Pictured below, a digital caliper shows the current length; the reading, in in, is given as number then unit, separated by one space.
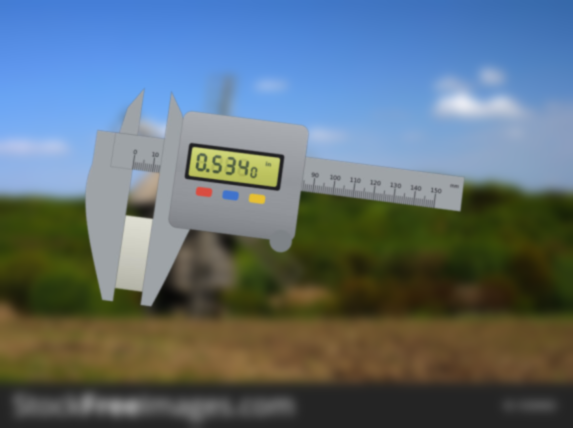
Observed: 0.5340 in
